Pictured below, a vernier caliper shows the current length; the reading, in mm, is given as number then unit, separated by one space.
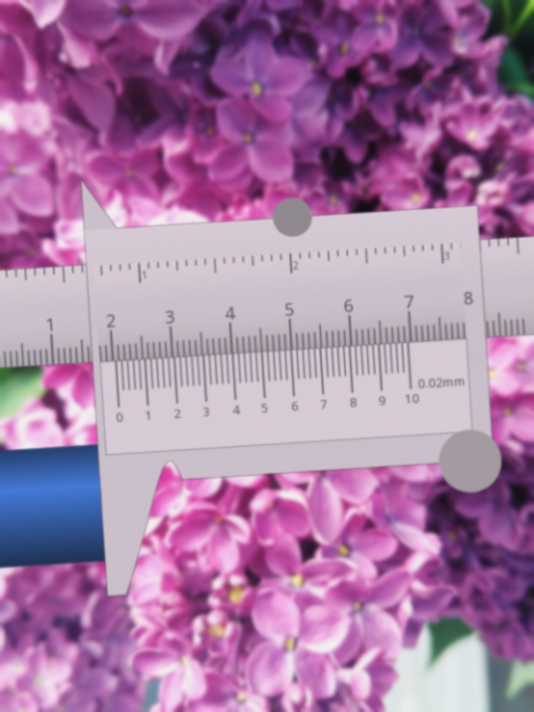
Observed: 20.5 mm
